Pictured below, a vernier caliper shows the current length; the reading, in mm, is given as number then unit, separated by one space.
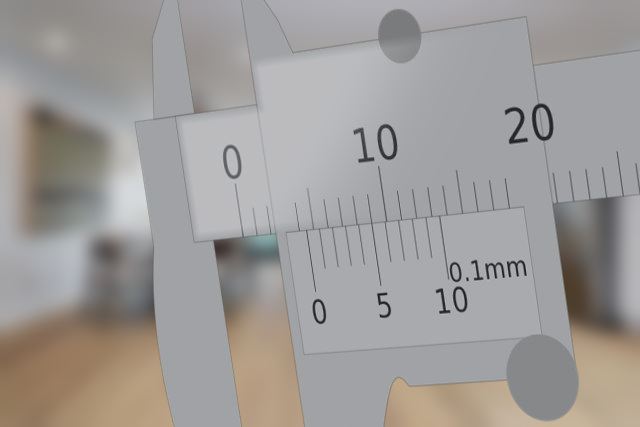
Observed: 4.5 mm
